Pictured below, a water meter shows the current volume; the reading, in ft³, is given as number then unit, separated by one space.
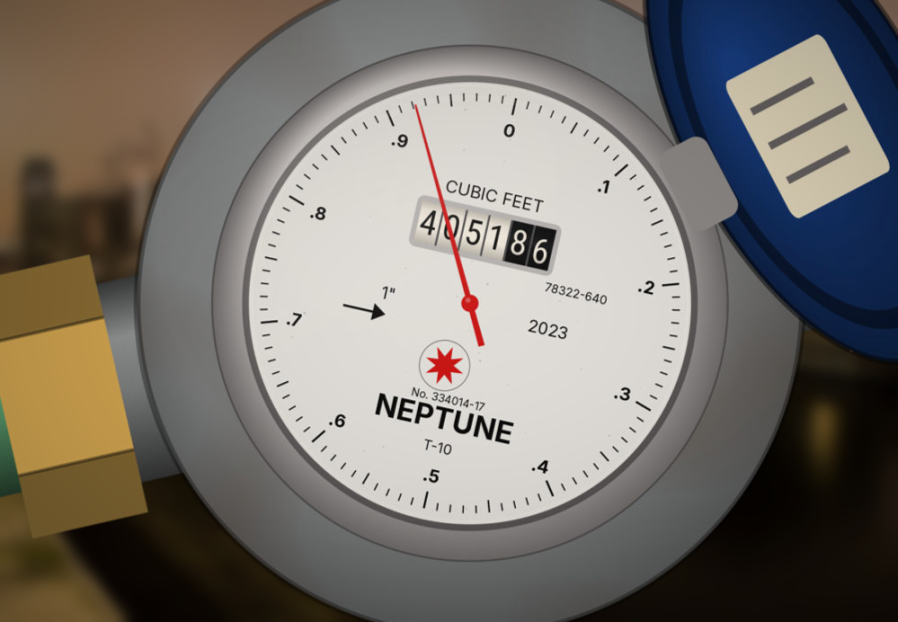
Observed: 405185.92 ft³
